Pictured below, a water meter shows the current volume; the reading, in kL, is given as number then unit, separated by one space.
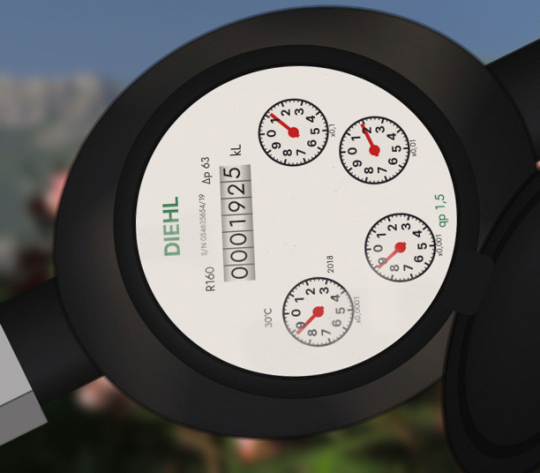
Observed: 1925.1188 kL
